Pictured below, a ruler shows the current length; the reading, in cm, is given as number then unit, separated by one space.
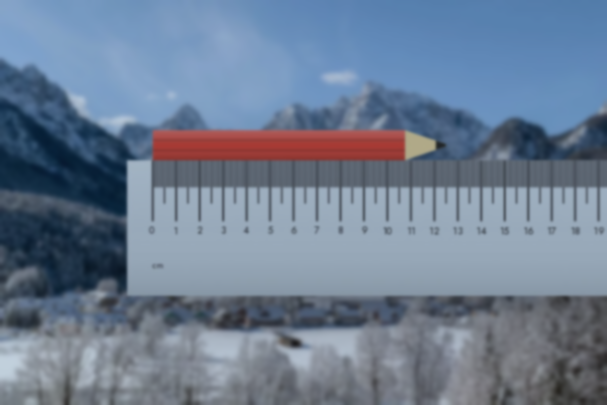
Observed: 12.5 cm
